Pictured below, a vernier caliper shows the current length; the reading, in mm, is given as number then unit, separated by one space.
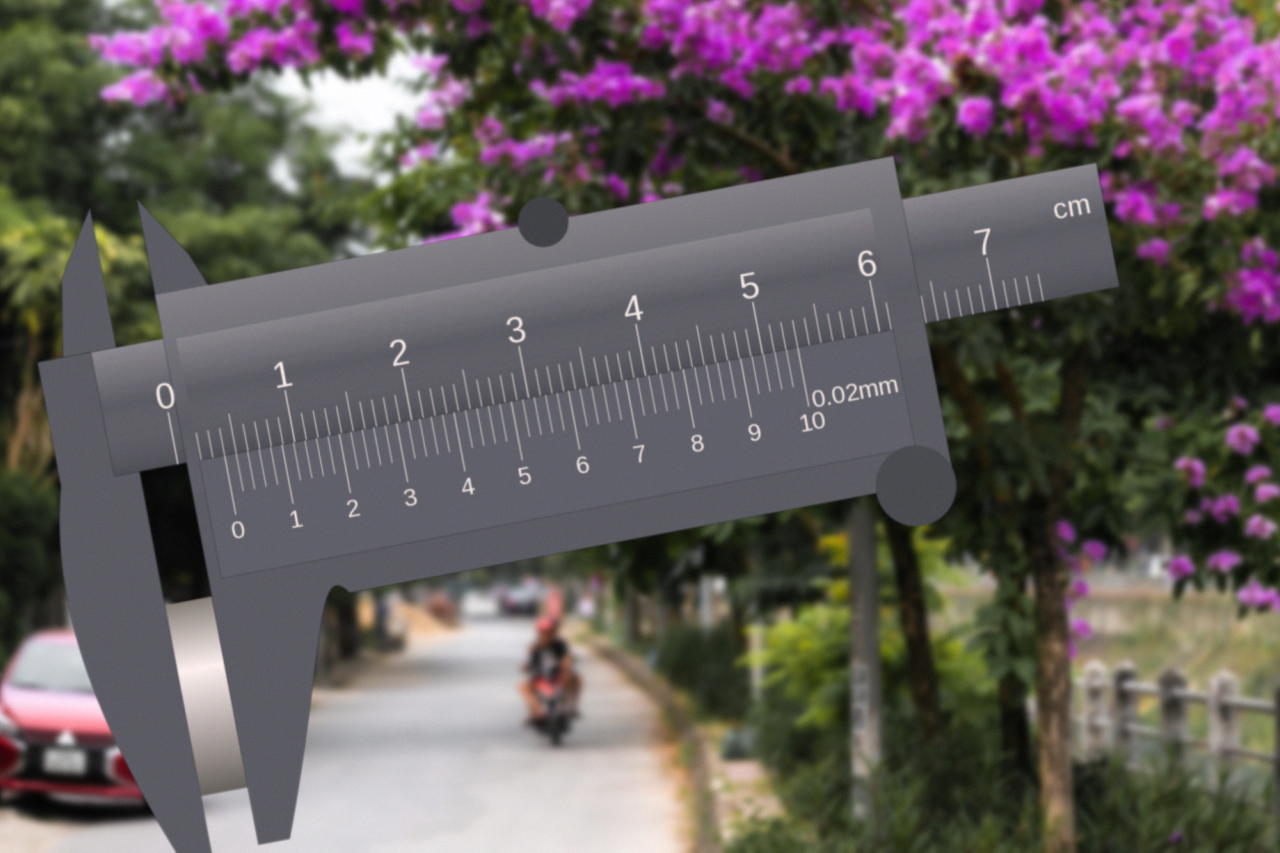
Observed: 4.0 mm
